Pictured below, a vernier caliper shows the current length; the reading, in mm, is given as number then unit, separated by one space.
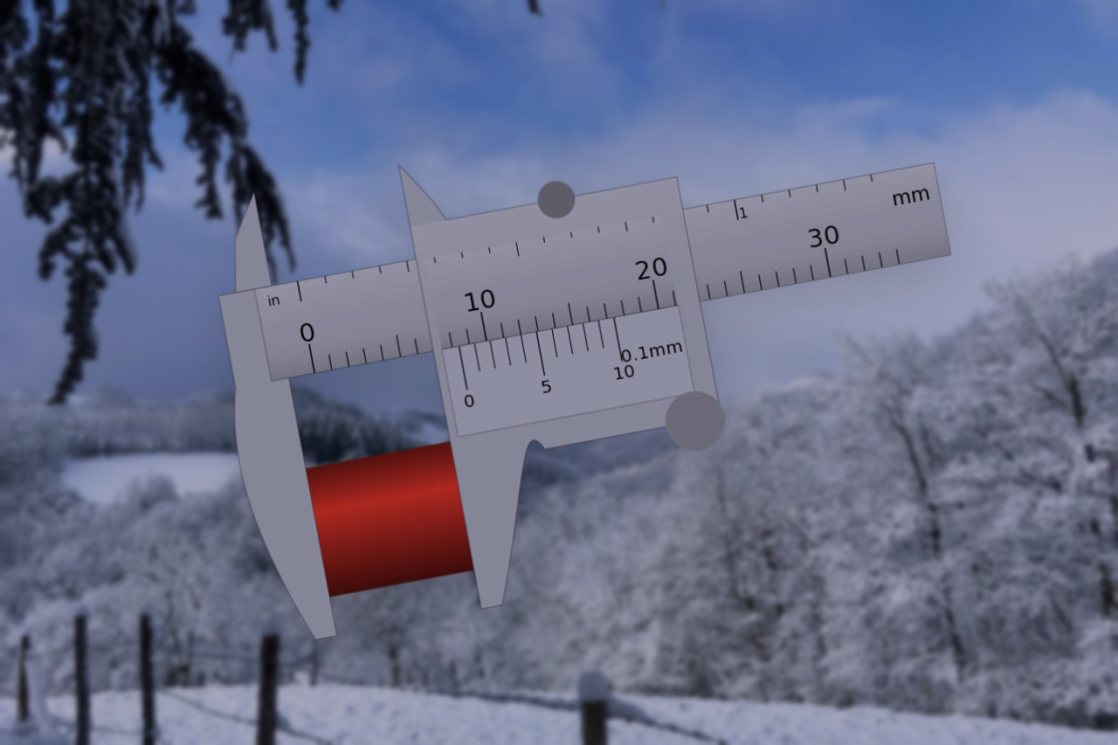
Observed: 8.4 mm
